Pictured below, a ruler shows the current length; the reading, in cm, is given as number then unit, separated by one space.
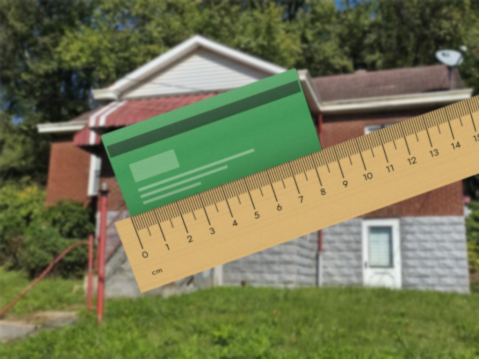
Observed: 8.5 cm
